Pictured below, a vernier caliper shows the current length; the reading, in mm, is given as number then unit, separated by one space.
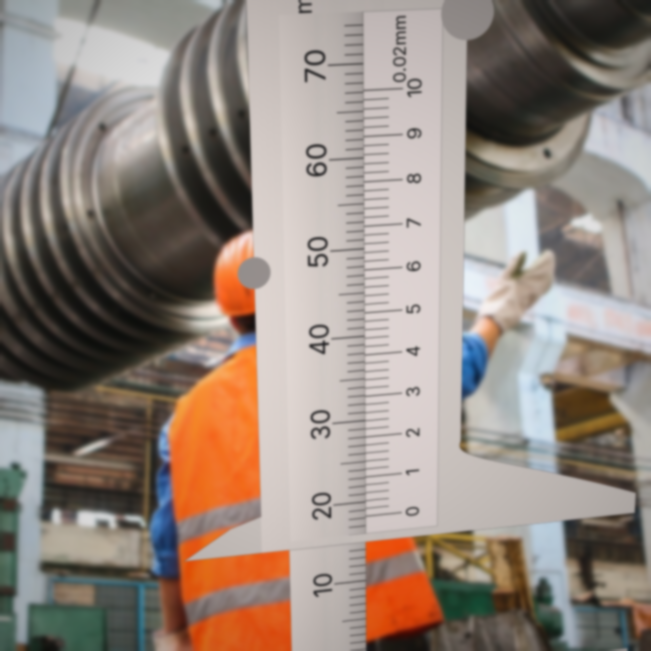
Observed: 18.2 mm
